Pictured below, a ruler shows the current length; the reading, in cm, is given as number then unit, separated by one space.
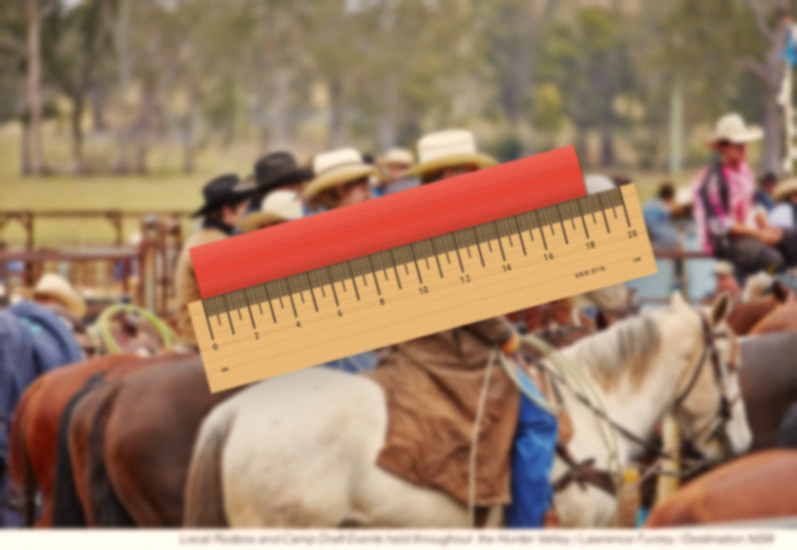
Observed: 18.5 cm
